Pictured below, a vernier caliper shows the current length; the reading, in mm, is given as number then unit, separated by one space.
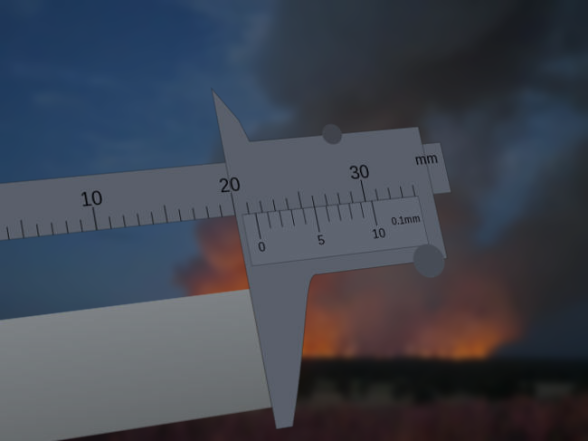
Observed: 21.5 mm
